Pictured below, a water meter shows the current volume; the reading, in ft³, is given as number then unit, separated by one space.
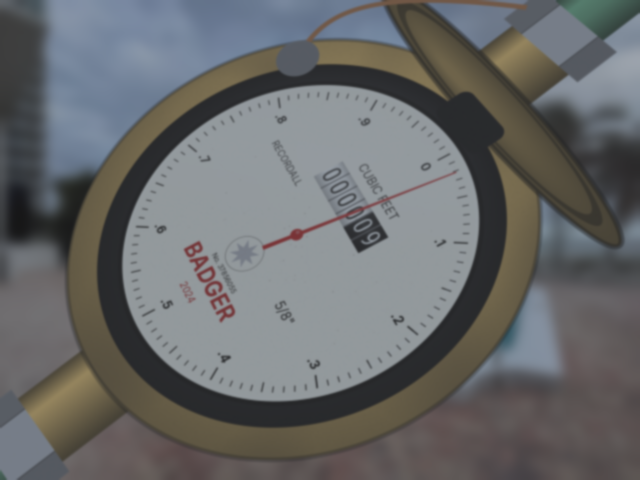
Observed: 9.02 ft³
